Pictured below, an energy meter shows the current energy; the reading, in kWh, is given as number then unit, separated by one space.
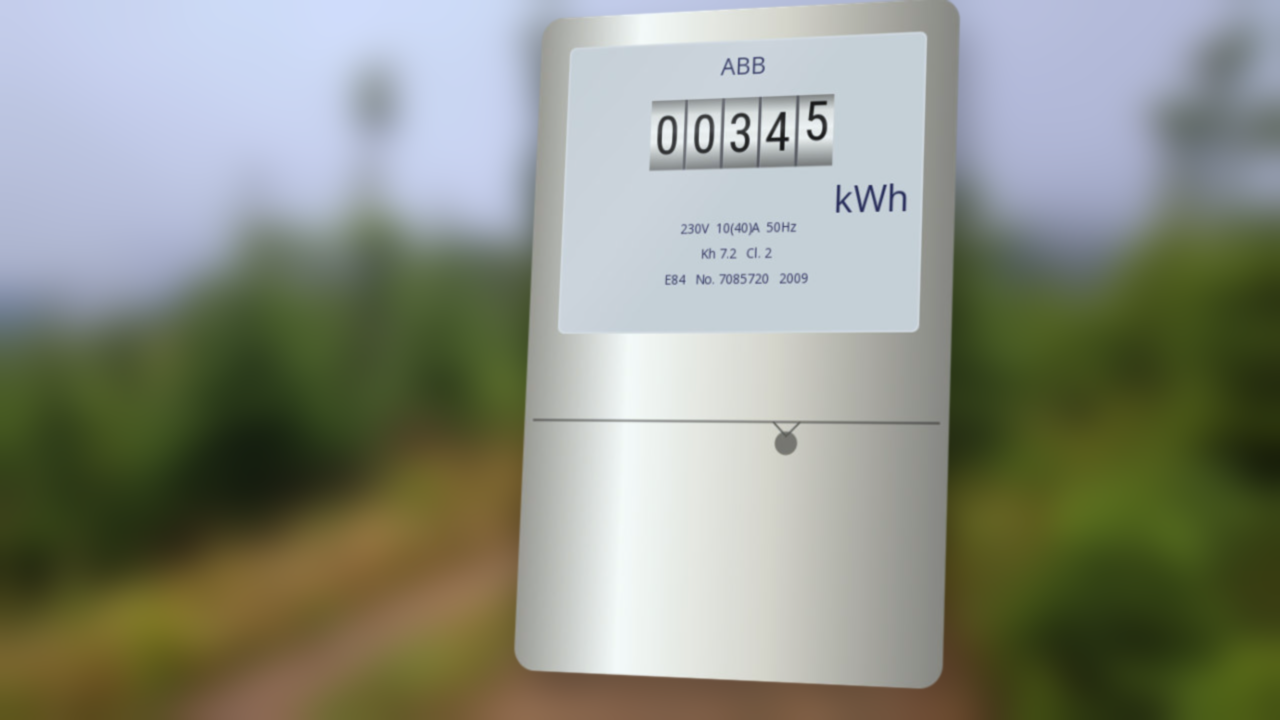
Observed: 345 kWh
